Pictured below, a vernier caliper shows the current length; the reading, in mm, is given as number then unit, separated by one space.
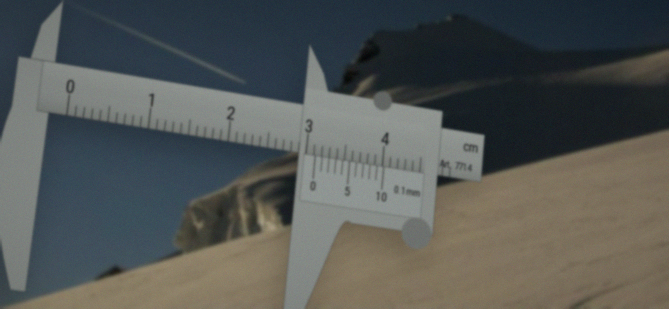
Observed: 31.2 mm
